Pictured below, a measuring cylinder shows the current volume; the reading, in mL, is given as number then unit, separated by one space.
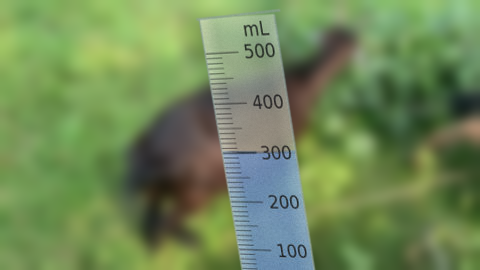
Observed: 300 mL
